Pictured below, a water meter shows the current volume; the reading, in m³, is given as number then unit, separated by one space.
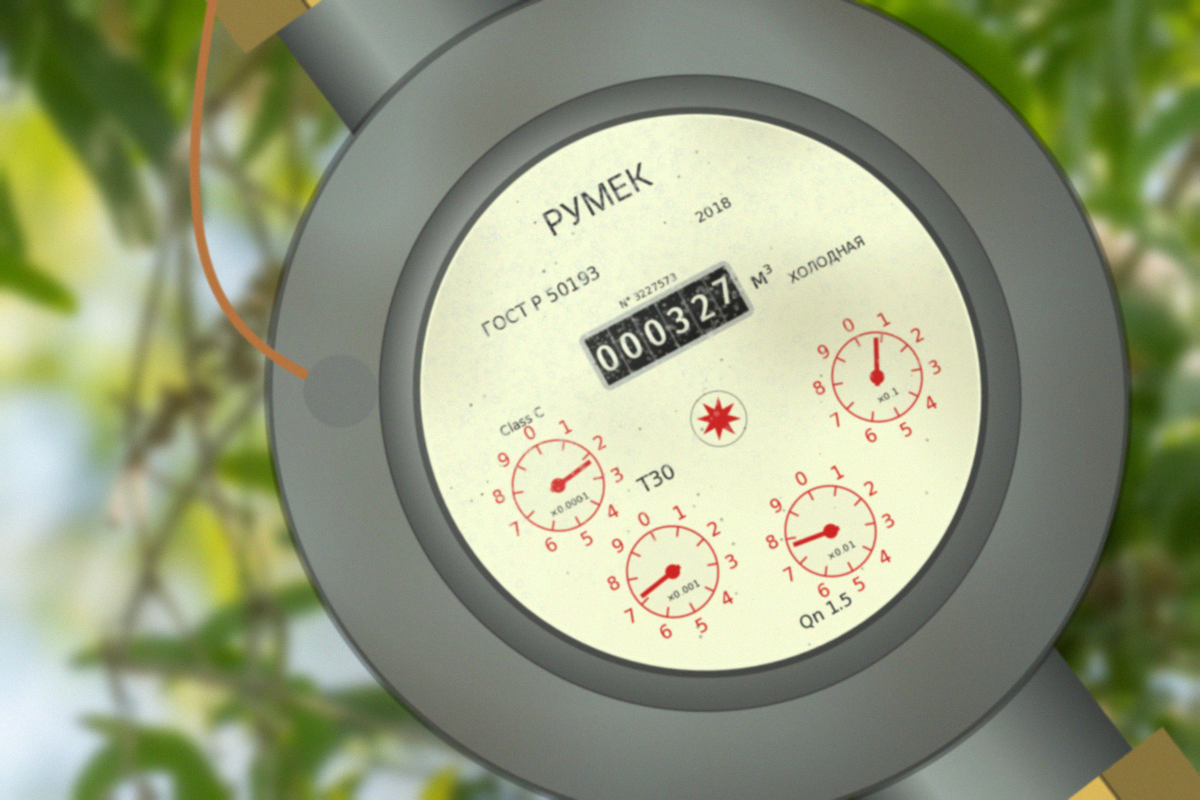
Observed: 327.0772 m³
